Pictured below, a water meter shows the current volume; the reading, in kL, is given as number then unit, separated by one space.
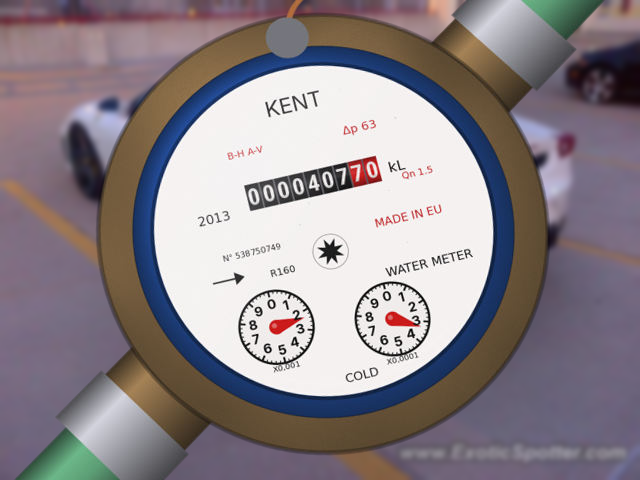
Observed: 407.7023 kL
